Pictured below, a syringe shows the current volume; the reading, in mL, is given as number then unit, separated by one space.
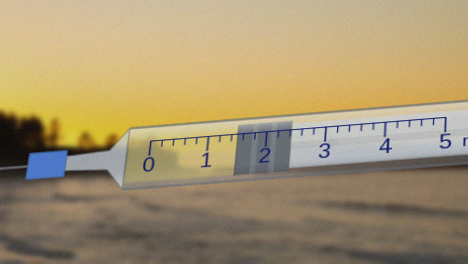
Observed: 1.5 mL
